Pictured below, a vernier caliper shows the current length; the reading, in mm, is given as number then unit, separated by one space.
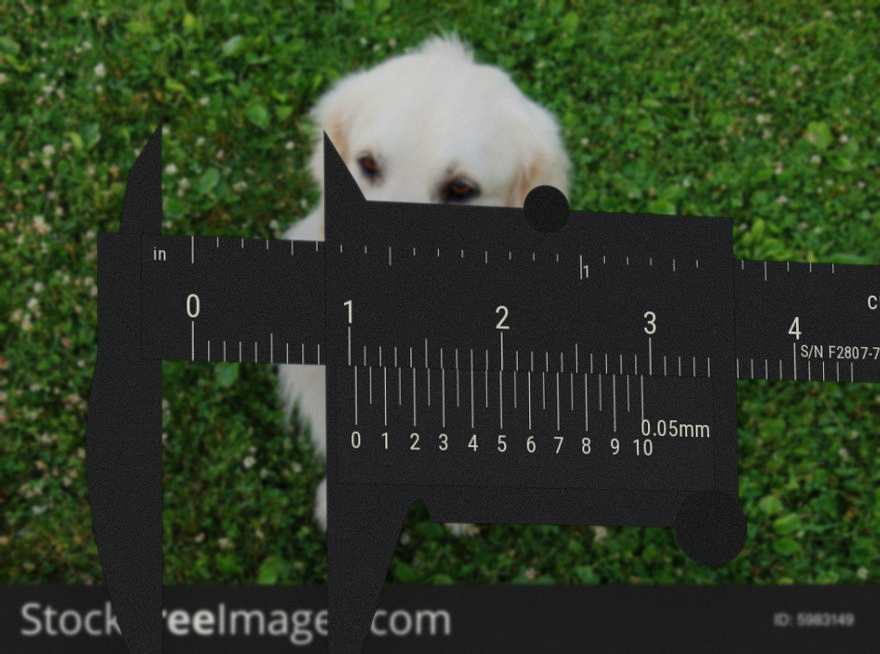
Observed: 10.4 mm
